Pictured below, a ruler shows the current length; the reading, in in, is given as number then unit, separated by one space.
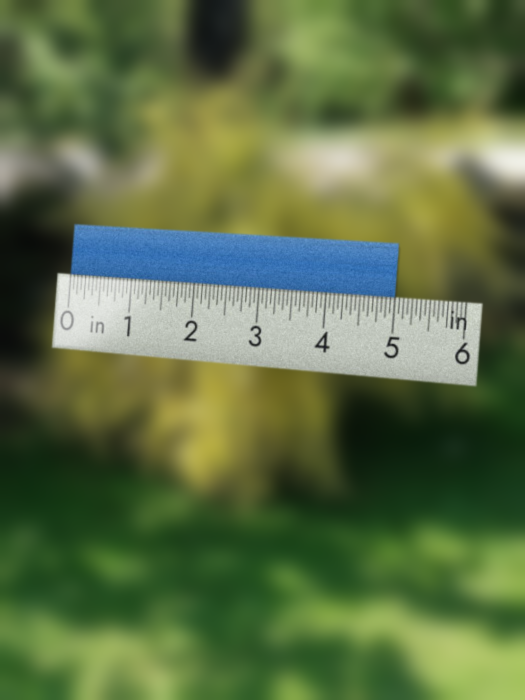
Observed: 5 in
